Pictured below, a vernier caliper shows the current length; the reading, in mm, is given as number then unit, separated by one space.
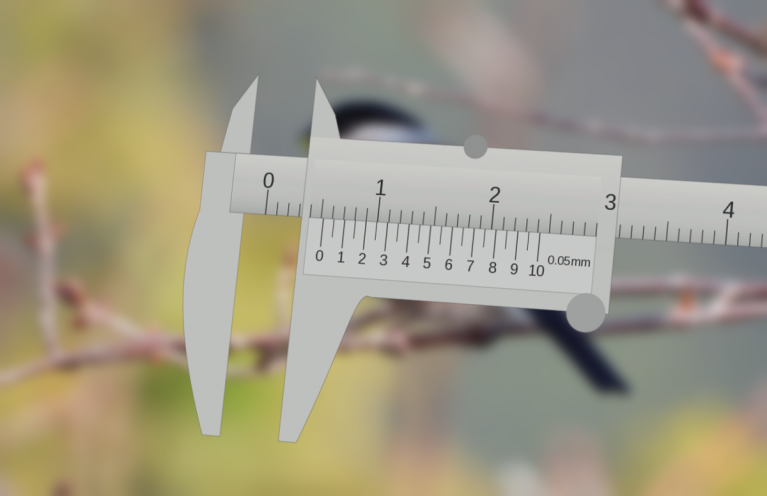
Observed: 5.2 mm
